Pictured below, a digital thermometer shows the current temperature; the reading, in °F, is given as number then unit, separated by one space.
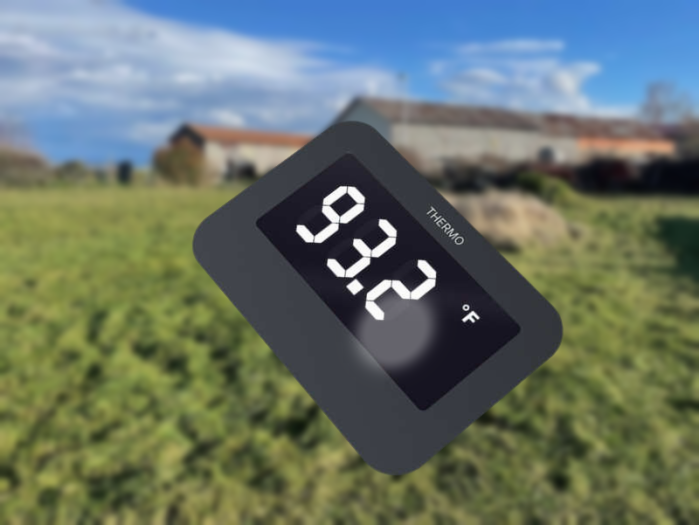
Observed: 93.2 °F
